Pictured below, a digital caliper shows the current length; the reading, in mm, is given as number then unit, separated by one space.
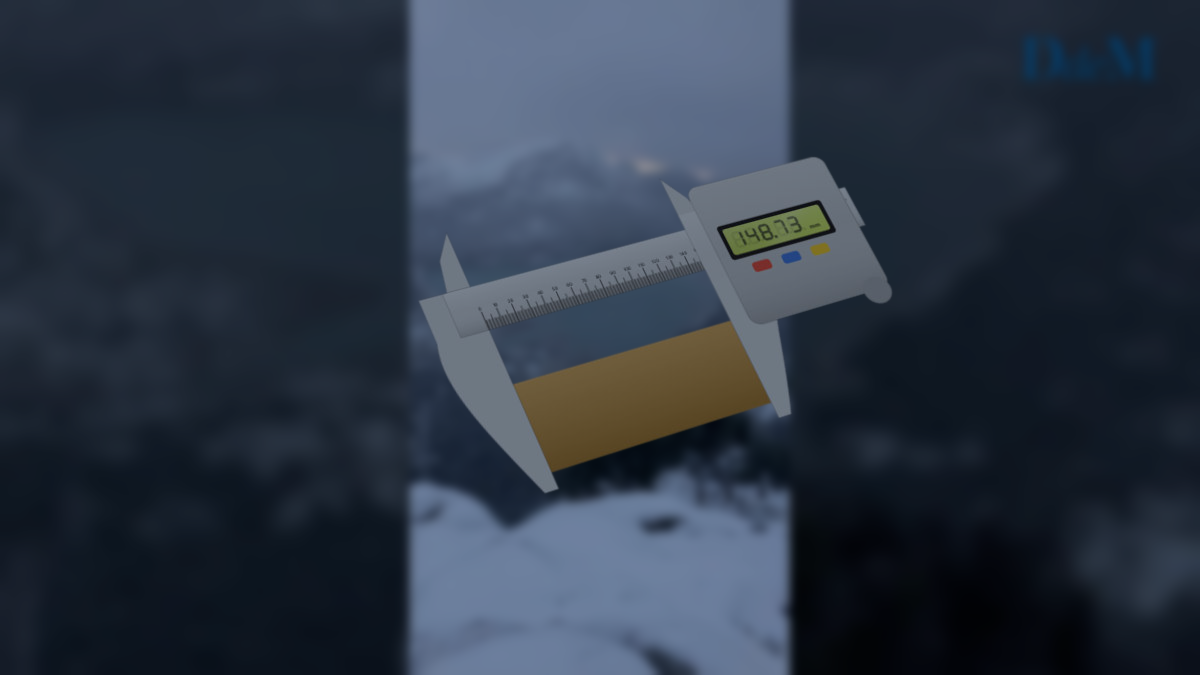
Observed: 148.73 mm
